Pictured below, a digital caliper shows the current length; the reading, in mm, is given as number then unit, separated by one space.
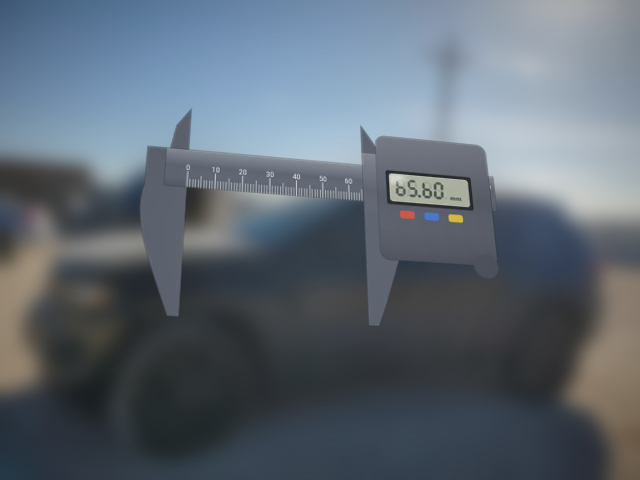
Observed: 65.60 mm
